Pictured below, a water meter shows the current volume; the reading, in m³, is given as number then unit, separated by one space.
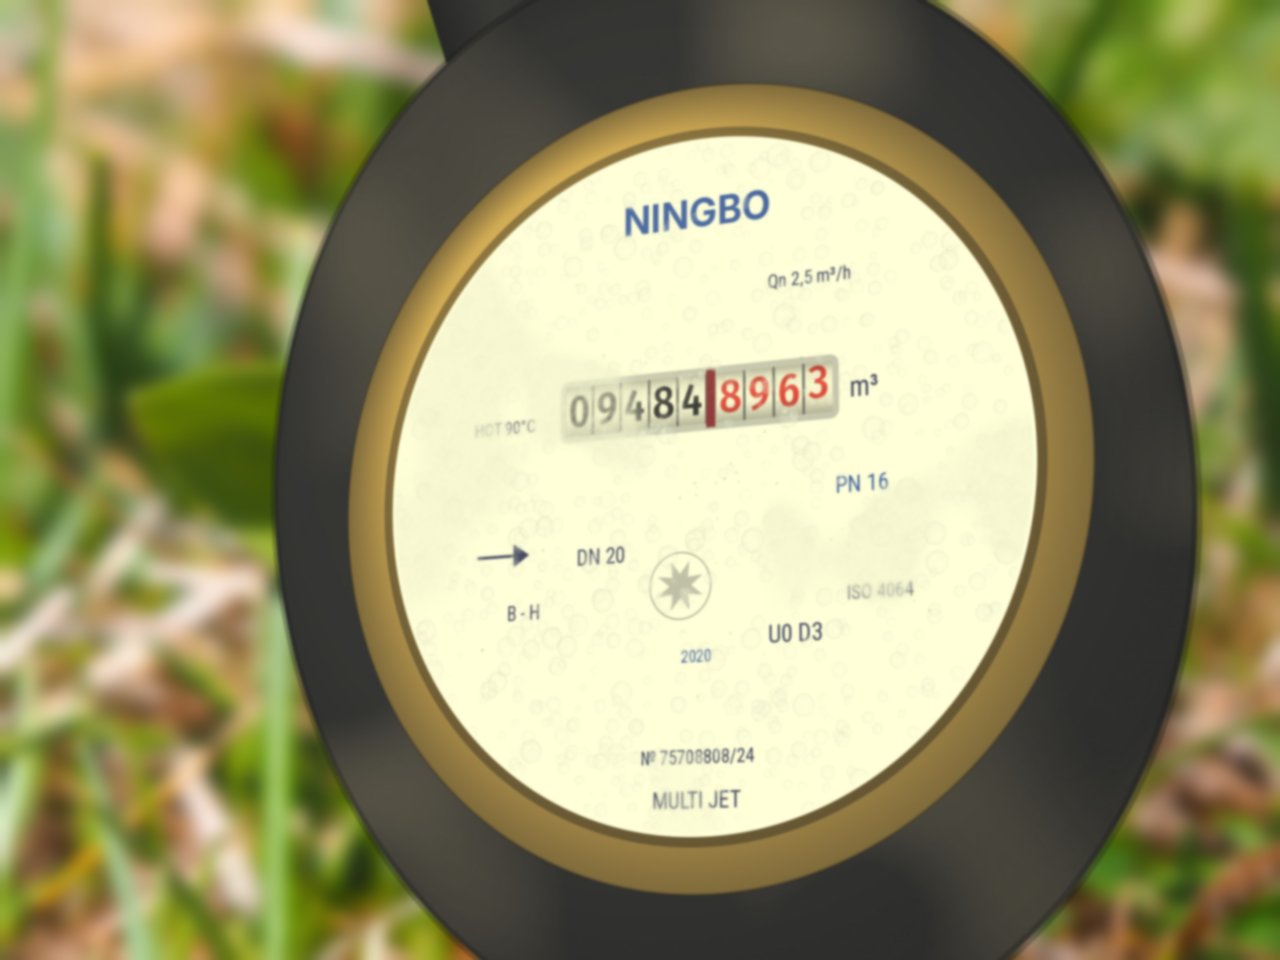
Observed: 9484.8963 m³
